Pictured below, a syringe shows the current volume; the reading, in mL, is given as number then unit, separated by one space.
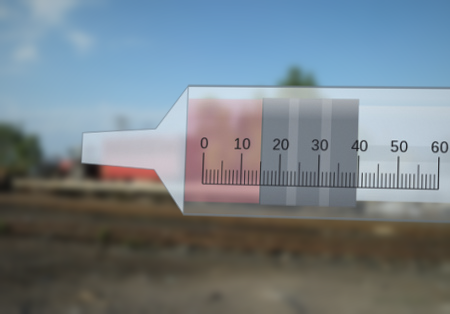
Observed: 15 mL
